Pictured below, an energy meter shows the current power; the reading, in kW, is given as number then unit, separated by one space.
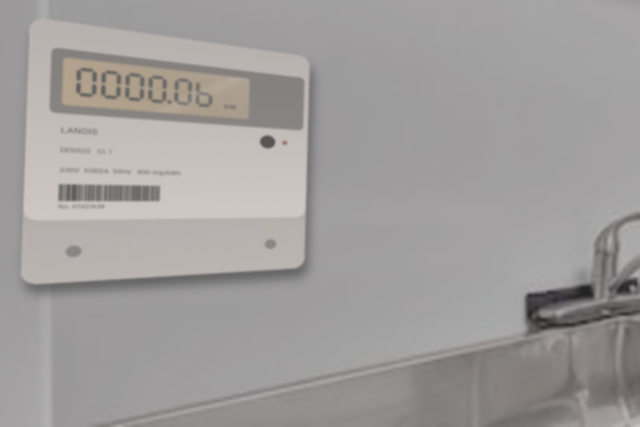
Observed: 0.06 kW
